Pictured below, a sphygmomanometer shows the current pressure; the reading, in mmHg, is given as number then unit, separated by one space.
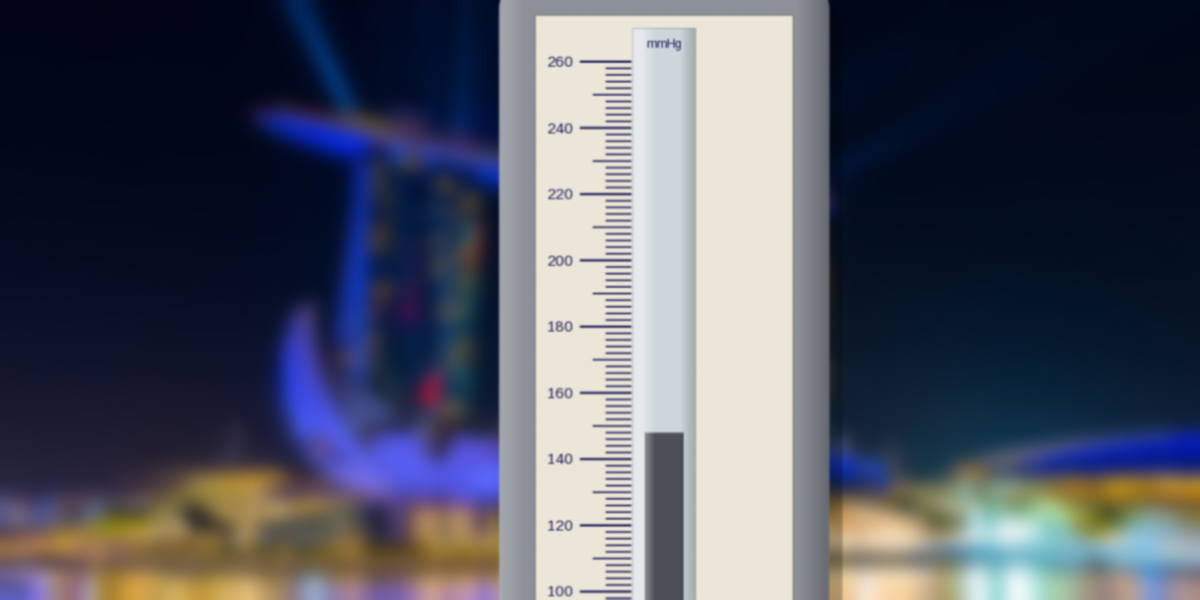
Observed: 148 mmHg
